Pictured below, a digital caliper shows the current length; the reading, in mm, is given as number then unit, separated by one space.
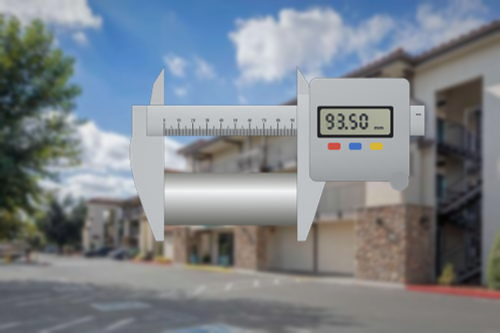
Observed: 93.50 mm
